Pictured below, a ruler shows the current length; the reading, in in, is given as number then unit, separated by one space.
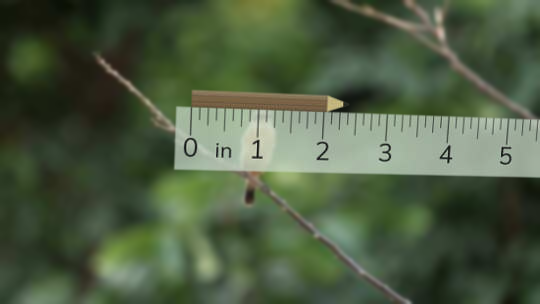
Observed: 2.375 in
